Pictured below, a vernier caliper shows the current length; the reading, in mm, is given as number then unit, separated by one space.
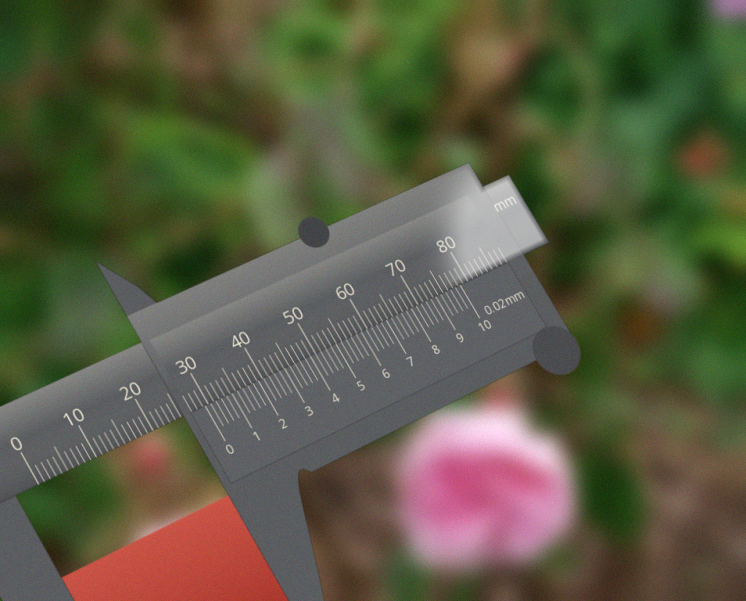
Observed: 29.4 mm
